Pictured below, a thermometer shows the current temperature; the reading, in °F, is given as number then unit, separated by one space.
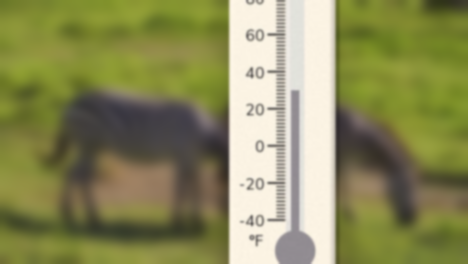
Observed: 30 °F
